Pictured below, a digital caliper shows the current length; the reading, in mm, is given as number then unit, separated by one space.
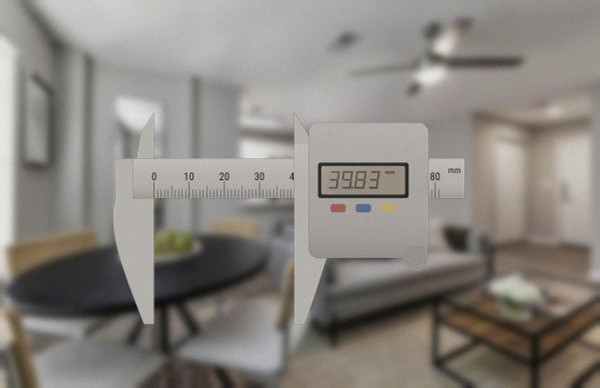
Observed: 39.83 mm
